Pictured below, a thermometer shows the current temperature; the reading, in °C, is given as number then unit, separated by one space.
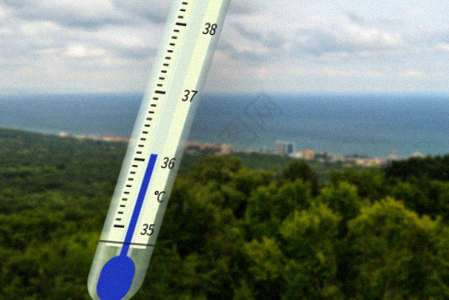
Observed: 36.1 °C
